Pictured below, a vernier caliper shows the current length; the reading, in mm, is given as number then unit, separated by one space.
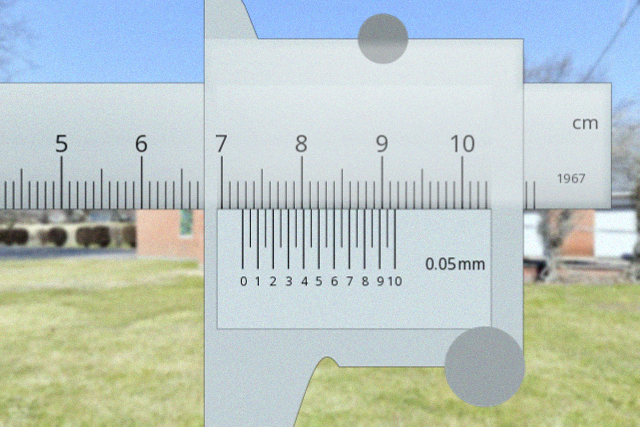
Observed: 72.6 mm
